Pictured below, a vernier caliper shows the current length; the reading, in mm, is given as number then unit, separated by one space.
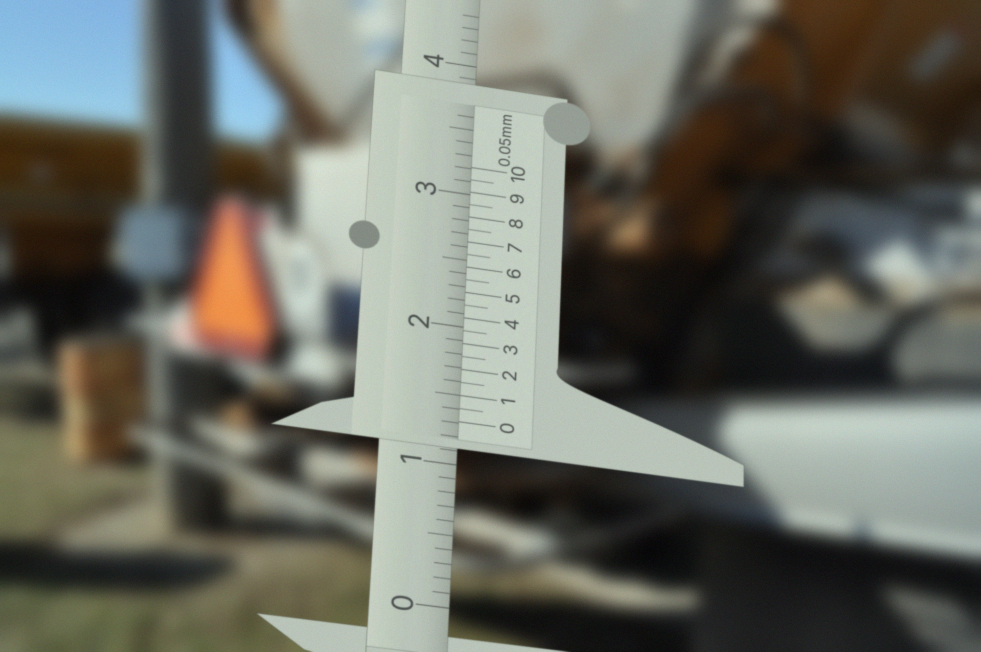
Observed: 13.1 mm
